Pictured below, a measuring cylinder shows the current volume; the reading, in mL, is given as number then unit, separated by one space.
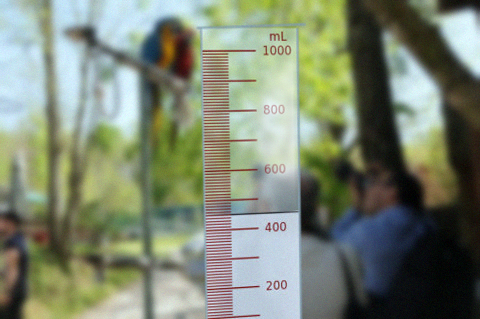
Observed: 450 mL
